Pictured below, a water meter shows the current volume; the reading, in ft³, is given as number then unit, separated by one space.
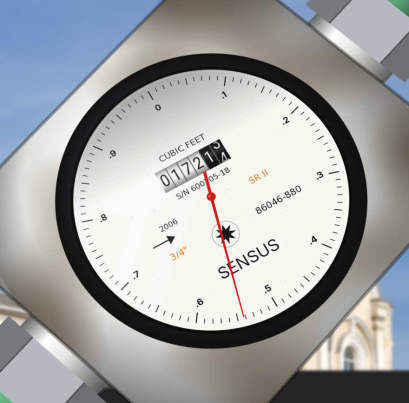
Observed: 17213.54 ft³
